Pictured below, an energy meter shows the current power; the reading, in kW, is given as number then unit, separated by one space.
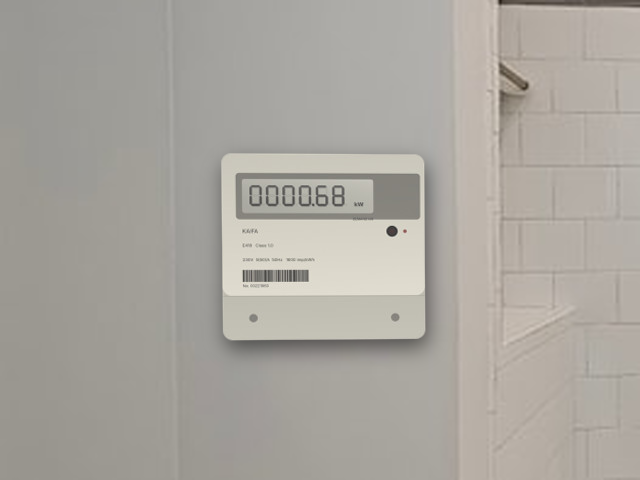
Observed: 0.68 kW
